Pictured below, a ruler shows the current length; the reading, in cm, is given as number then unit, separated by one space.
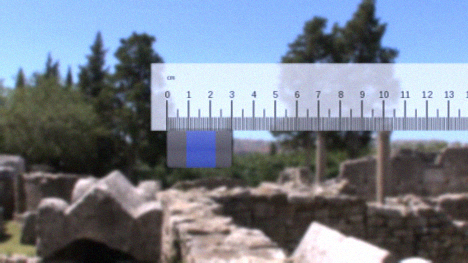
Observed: 3 cm
